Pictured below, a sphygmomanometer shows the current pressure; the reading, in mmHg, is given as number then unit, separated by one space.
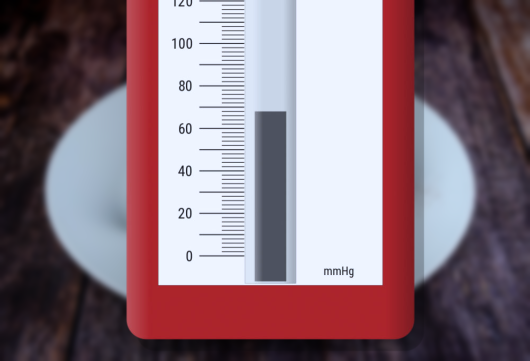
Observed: 68 mmHg
